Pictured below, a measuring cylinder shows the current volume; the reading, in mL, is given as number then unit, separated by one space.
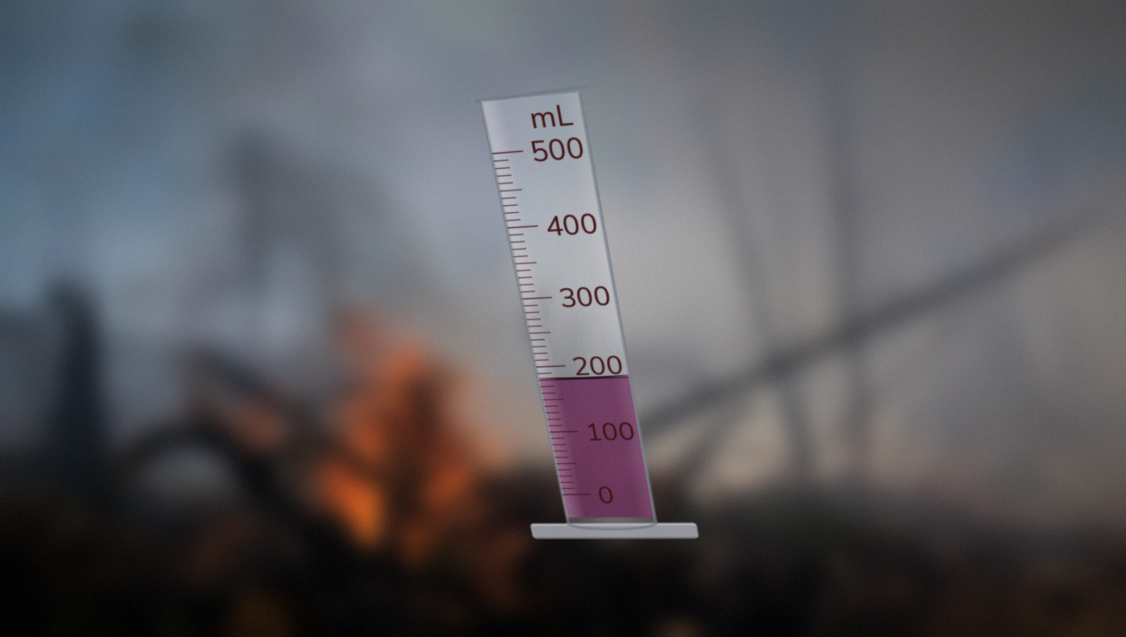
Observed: 180 mL
